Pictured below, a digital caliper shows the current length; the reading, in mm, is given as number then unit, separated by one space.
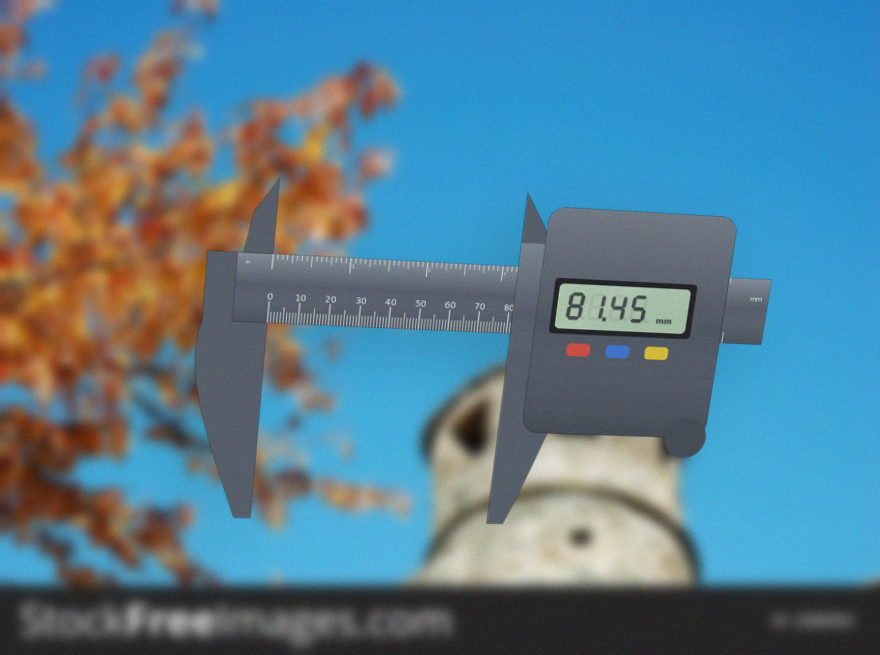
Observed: 81.45 mm
